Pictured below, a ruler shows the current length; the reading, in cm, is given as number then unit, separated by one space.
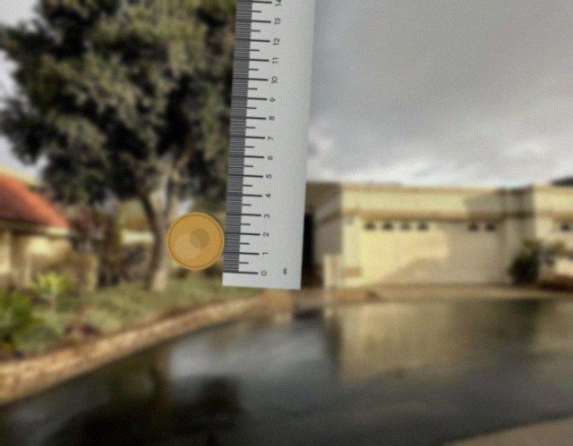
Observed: 3 cm
